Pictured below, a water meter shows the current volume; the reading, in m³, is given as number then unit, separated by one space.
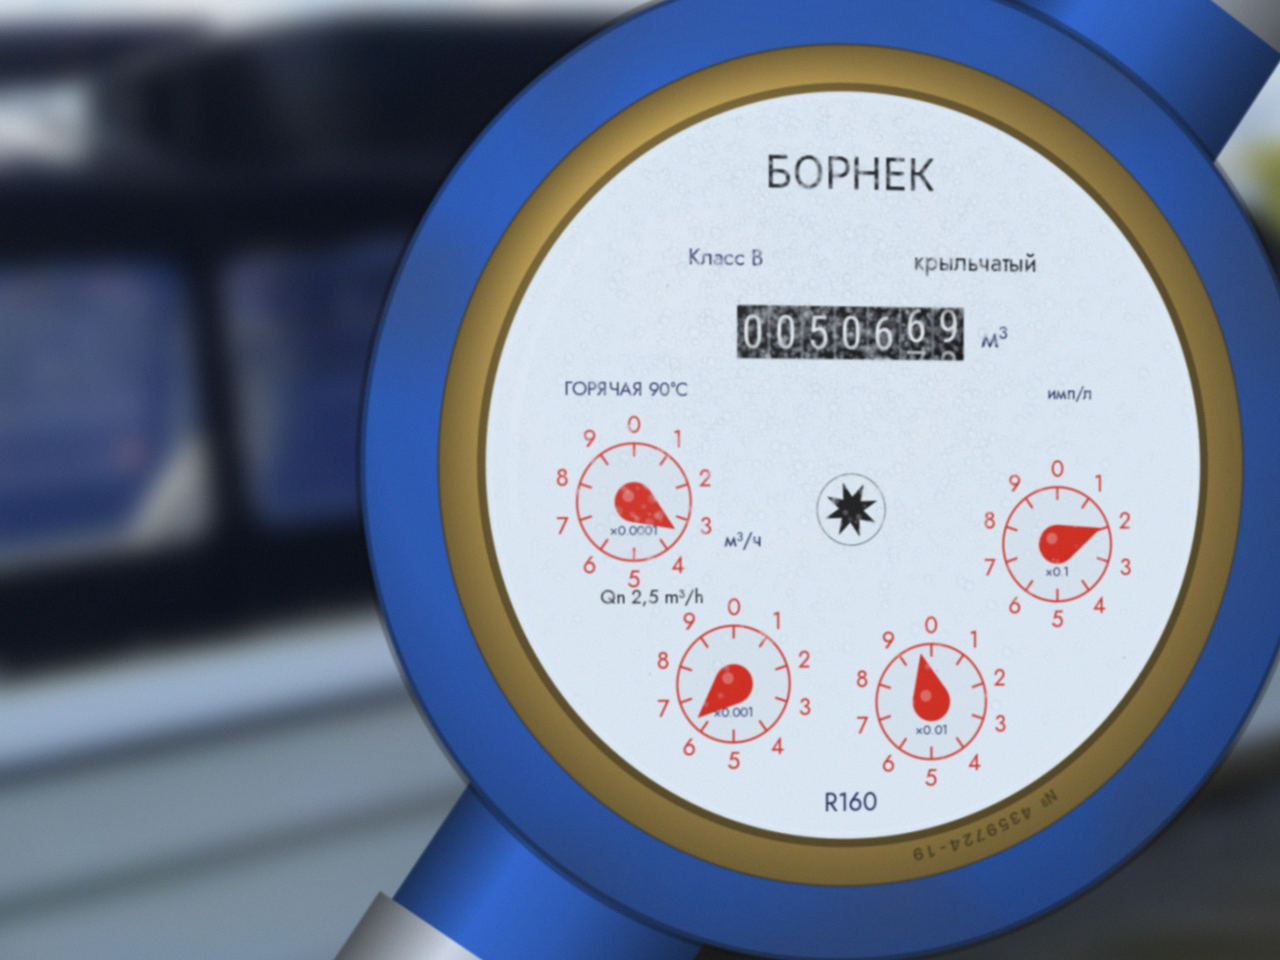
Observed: 50669.1963 m³
